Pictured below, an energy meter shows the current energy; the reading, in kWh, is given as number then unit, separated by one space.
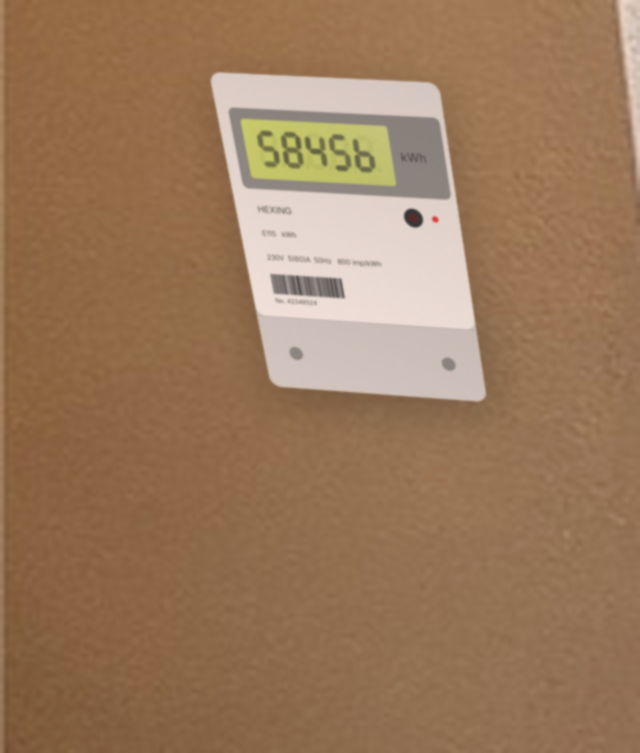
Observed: 58456 kWh
